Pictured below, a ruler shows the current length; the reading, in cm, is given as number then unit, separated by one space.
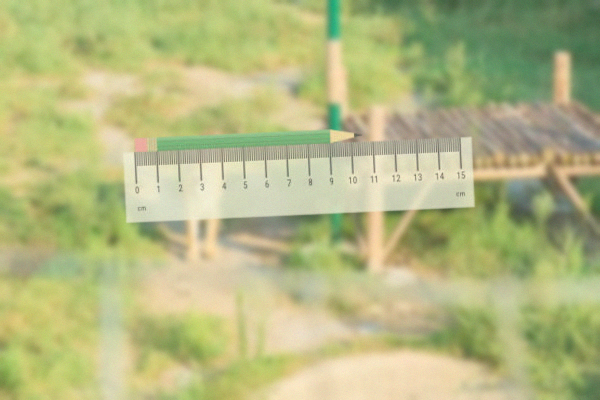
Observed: 10.5 cm
